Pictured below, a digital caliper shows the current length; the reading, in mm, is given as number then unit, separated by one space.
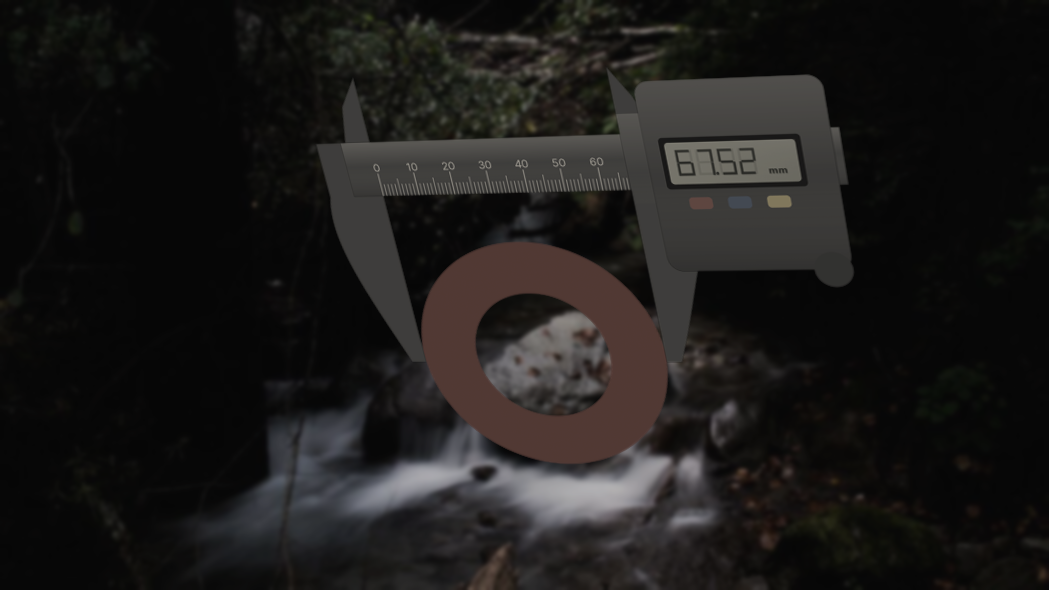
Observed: 67.52 mm
